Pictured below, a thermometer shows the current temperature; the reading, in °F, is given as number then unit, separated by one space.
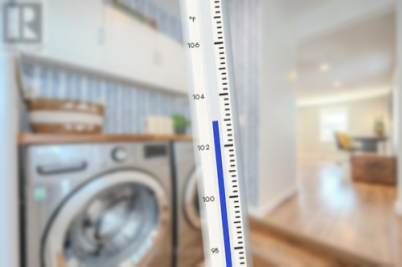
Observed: 103 °F
